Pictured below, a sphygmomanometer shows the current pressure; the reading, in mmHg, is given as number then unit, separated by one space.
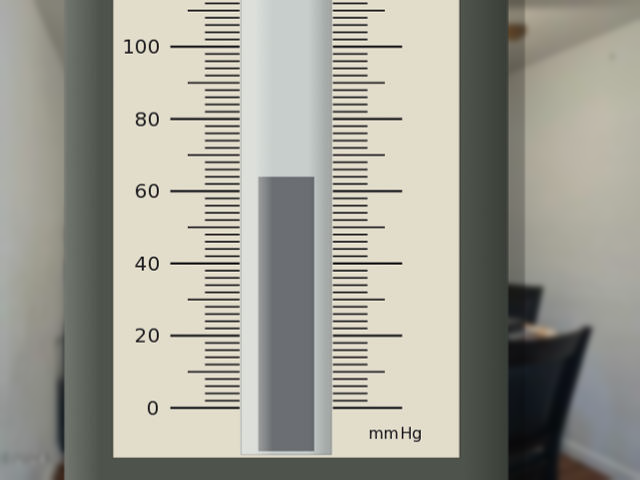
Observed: 64 mmHg
